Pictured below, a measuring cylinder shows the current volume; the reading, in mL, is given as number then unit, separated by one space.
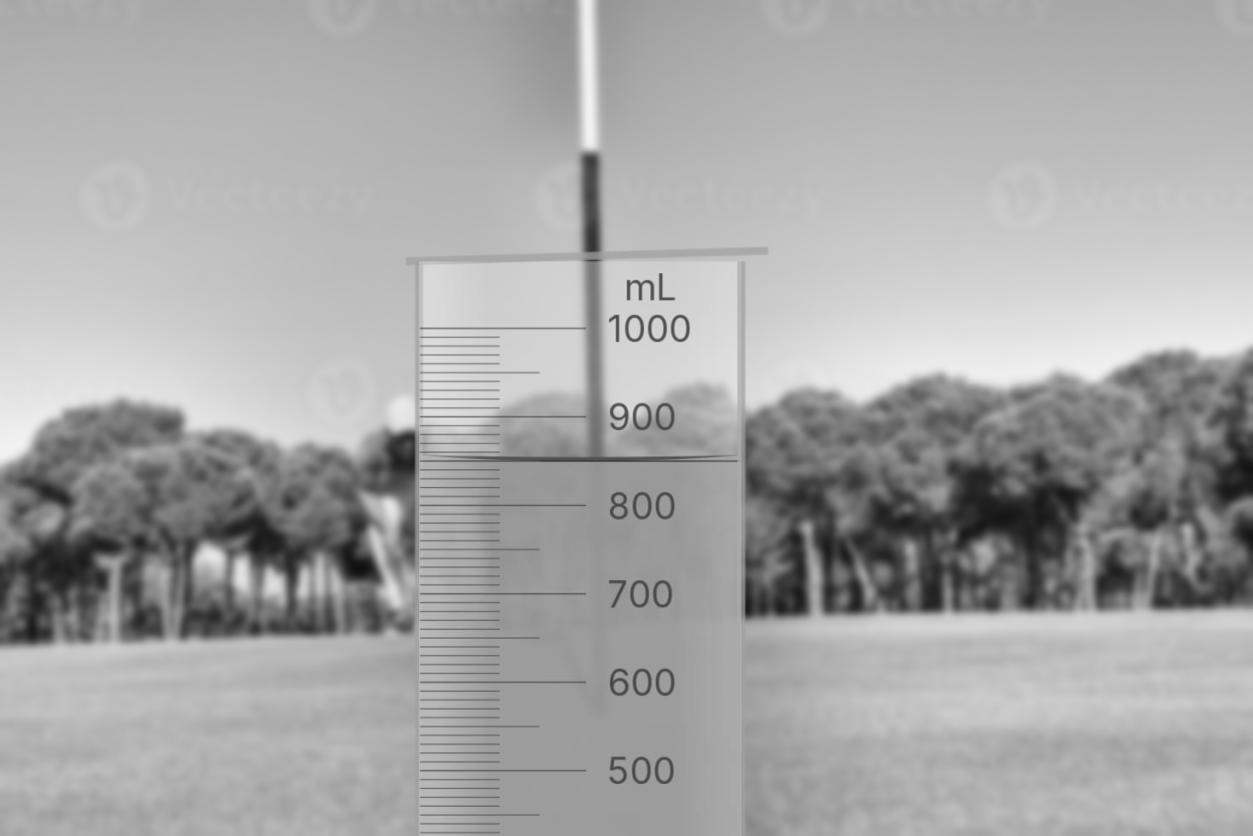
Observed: 850 mL
